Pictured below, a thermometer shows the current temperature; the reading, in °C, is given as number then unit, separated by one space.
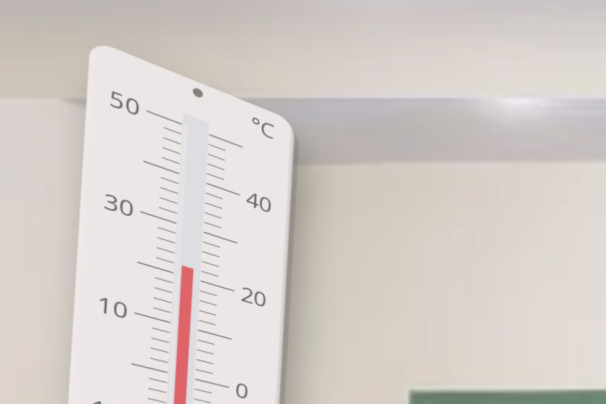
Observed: 22 °C
